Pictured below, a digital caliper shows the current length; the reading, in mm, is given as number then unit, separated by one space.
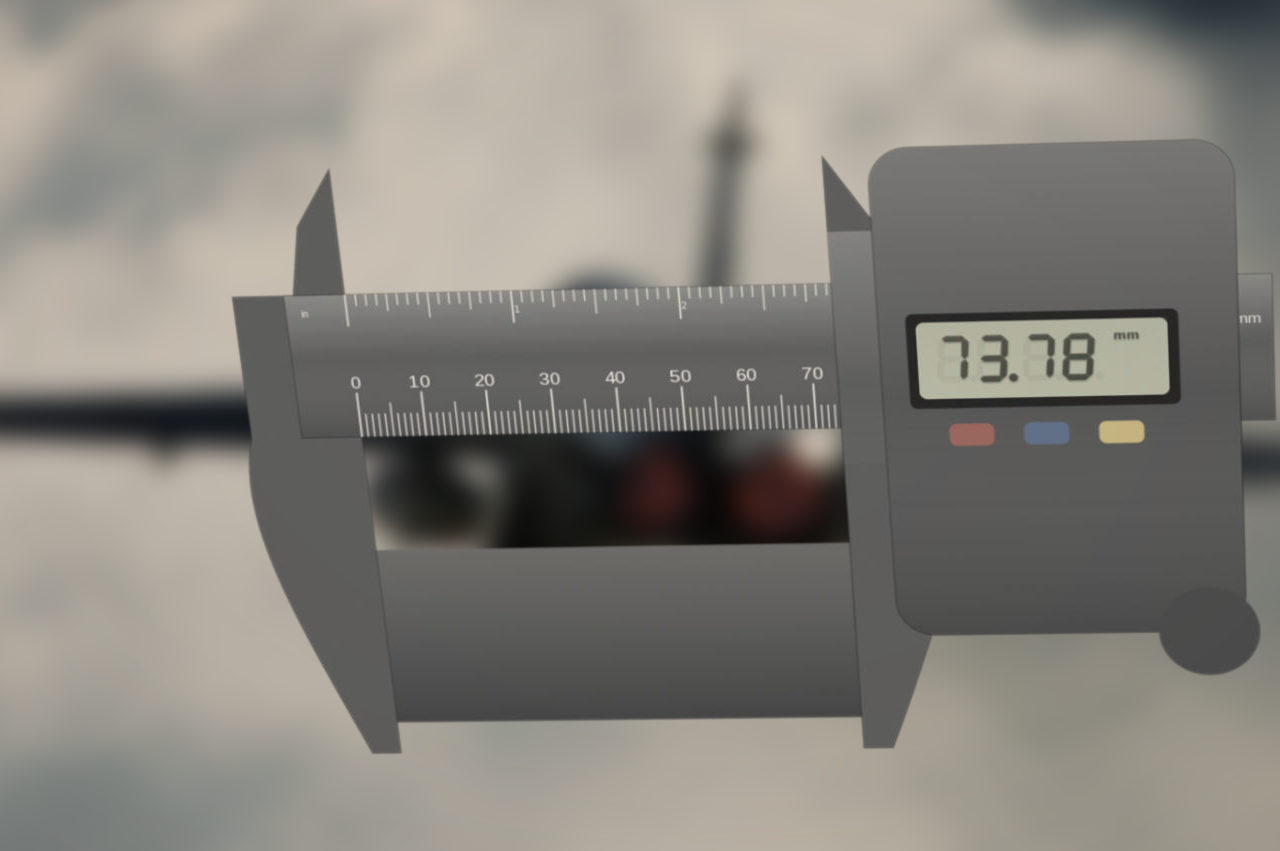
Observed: 73.78 mm
